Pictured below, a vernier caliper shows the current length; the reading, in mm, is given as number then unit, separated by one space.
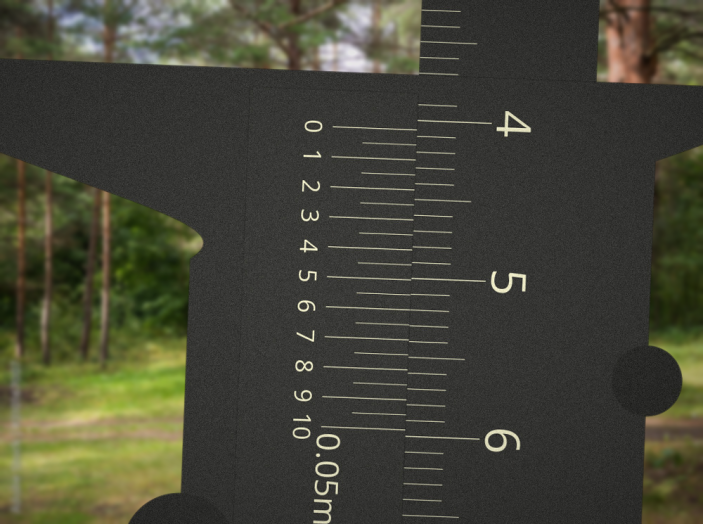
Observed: 40.6 mm
